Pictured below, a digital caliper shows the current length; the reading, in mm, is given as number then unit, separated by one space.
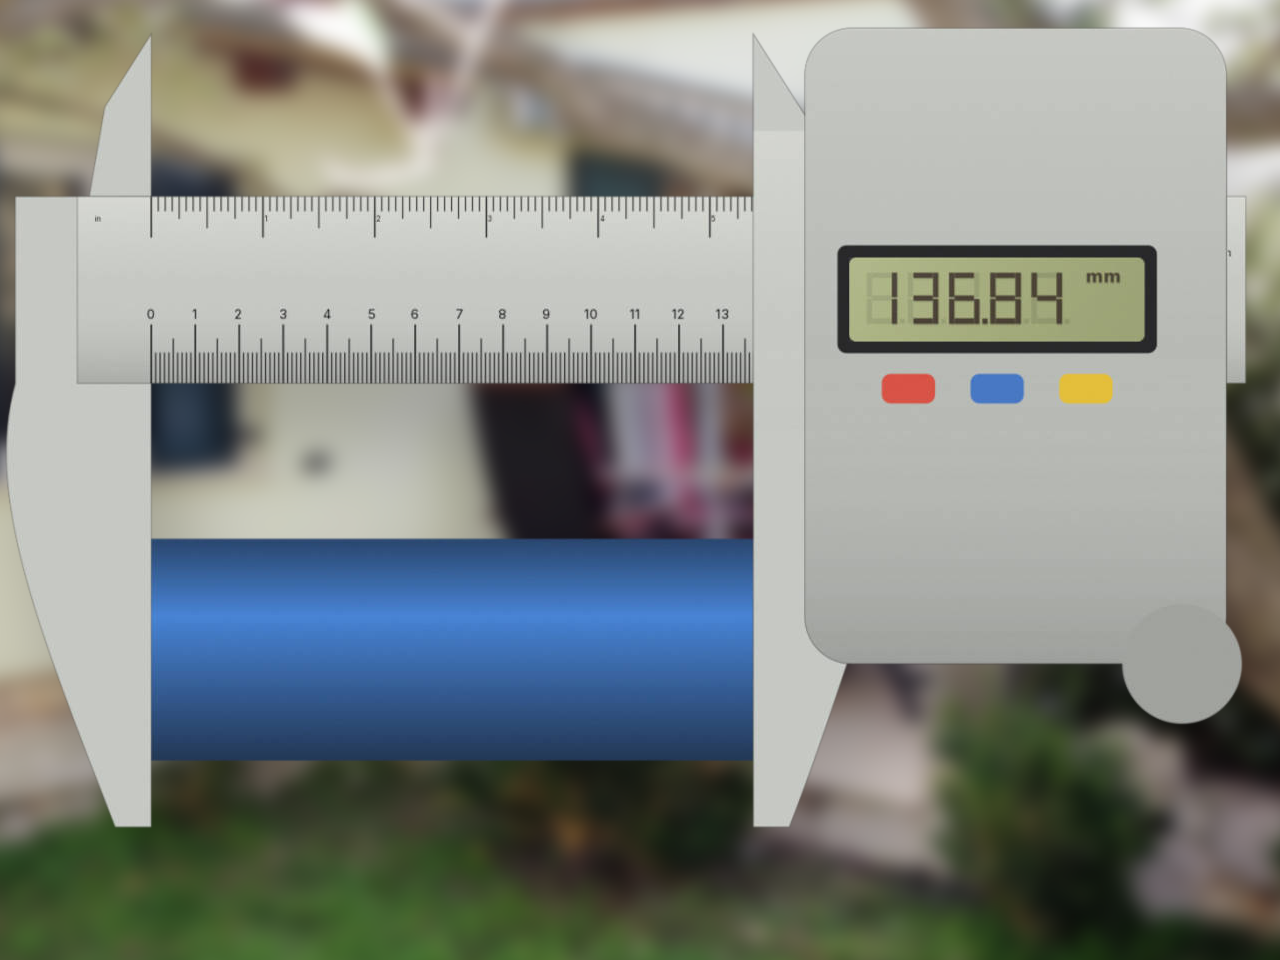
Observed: 136.84 mm
